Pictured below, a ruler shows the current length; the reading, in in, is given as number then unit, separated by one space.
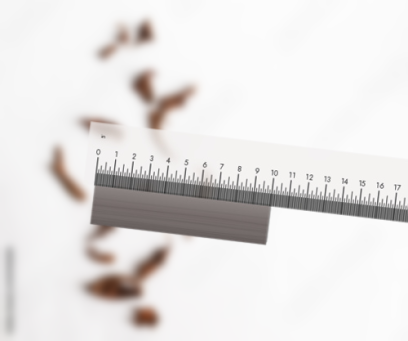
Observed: 10 in
